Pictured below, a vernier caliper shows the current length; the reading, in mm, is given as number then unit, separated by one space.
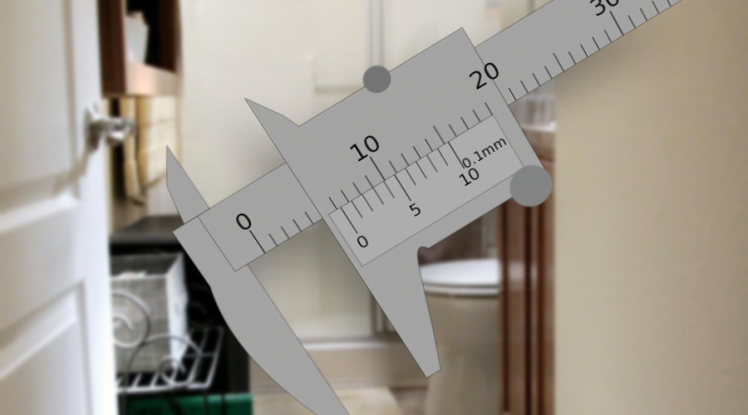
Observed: 6.3 mm
